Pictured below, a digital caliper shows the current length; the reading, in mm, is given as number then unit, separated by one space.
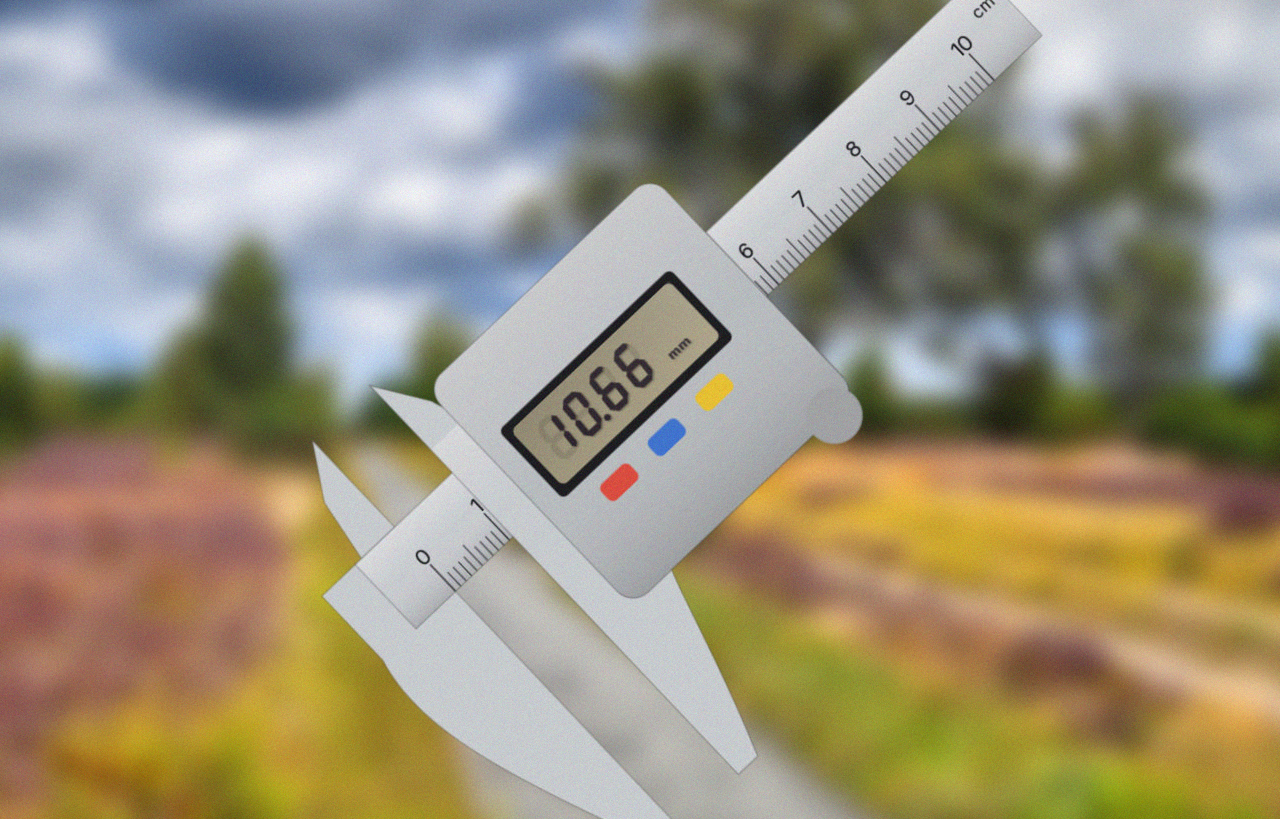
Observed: 10.66 mm
